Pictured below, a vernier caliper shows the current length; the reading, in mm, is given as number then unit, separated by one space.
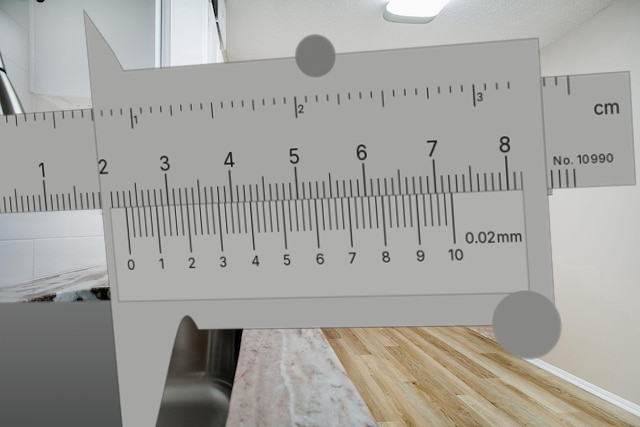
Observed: 23.2 mm
